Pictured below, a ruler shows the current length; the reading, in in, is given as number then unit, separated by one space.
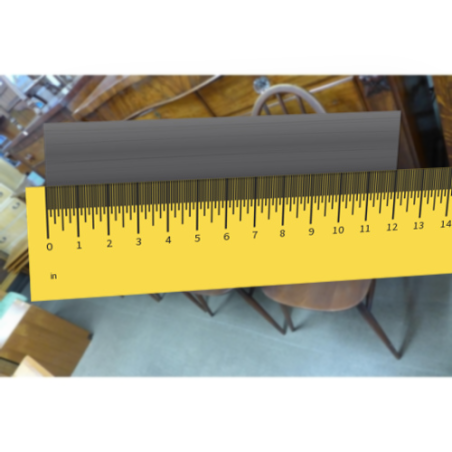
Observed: 12 in
